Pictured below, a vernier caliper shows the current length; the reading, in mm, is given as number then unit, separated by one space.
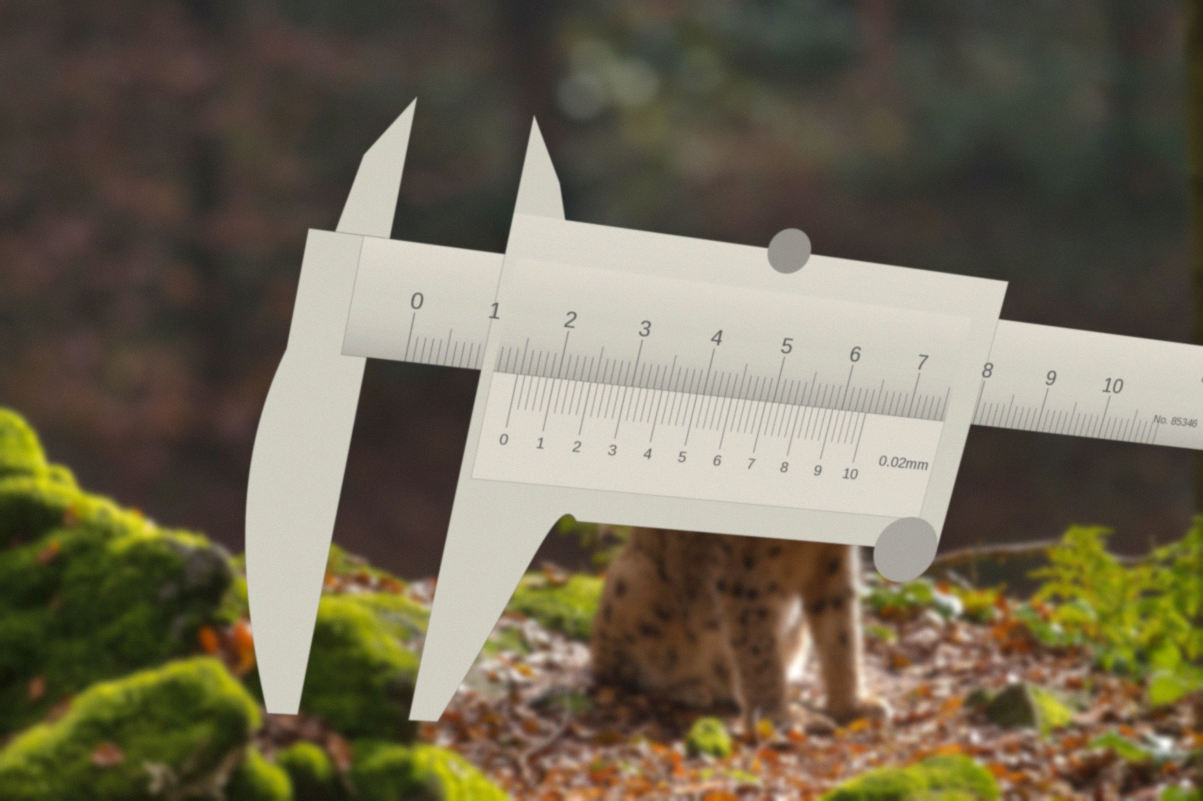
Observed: 14.6 mm
